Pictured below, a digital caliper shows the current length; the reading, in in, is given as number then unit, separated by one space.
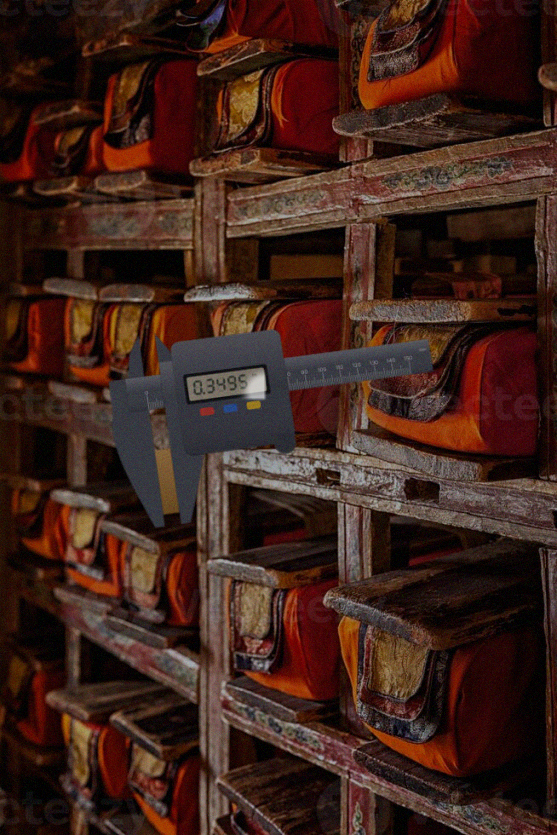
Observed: 0.3495 in
